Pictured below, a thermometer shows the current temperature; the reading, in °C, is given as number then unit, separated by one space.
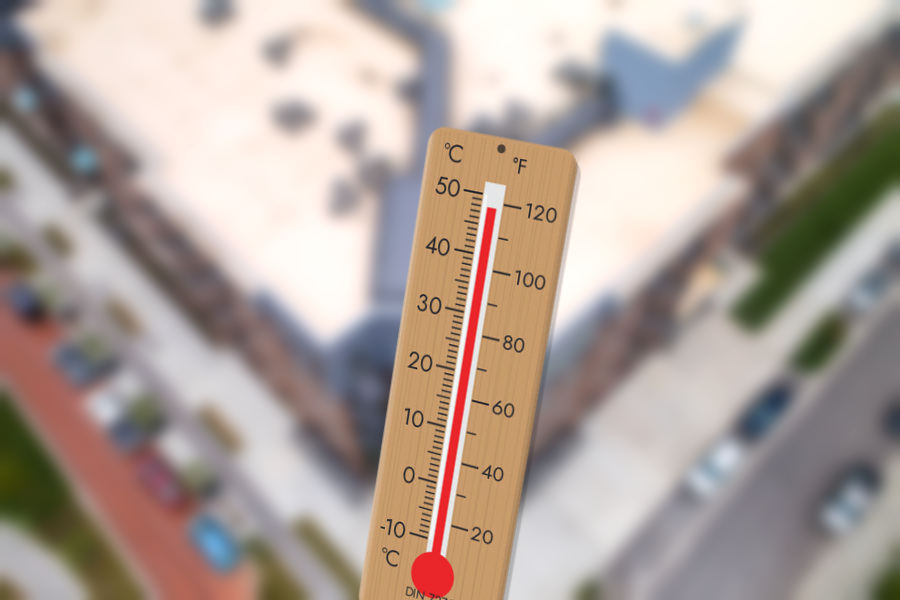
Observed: 48 °C
